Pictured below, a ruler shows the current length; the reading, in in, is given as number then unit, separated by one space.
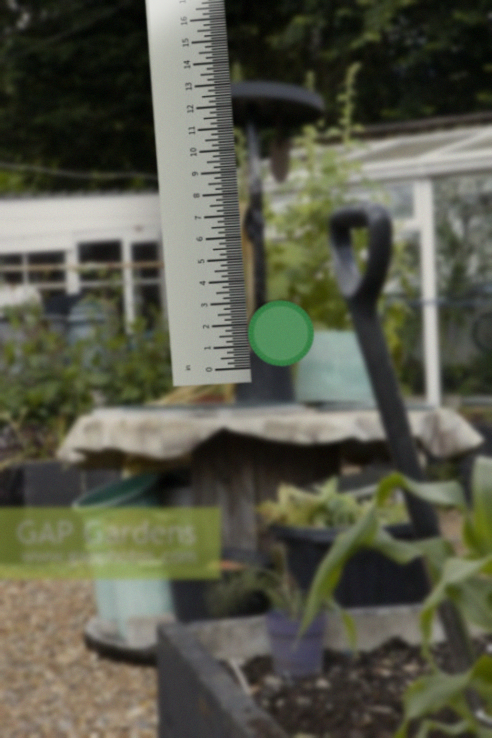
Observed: 3 in
